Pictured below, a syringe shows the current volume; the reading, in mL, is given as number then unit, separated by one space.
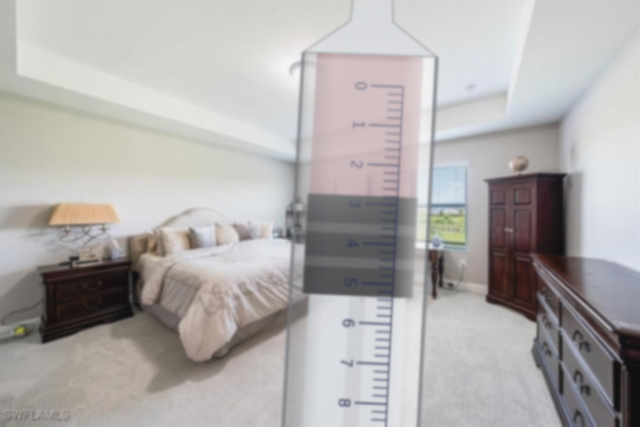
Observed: 2.8 mL
